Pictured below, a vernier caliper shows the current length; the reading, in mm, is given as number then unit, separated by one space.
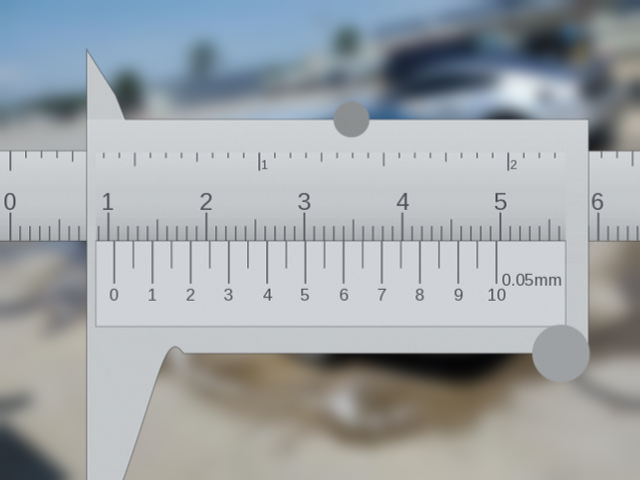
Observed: 10.6 mm
